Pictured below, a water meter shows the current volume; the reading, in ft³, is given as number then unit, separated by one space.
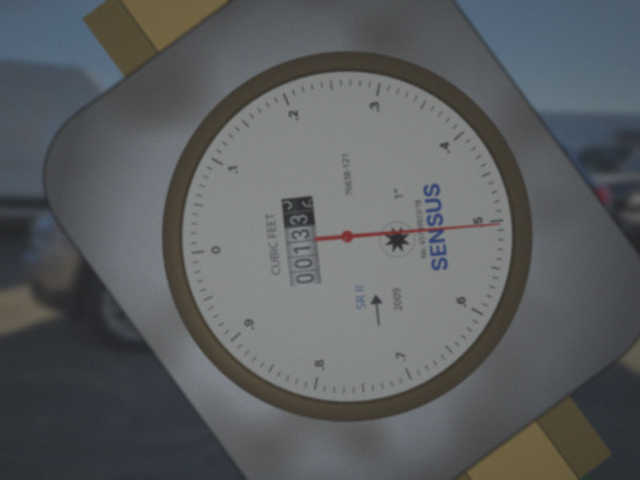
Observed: 1335.50 ft³
